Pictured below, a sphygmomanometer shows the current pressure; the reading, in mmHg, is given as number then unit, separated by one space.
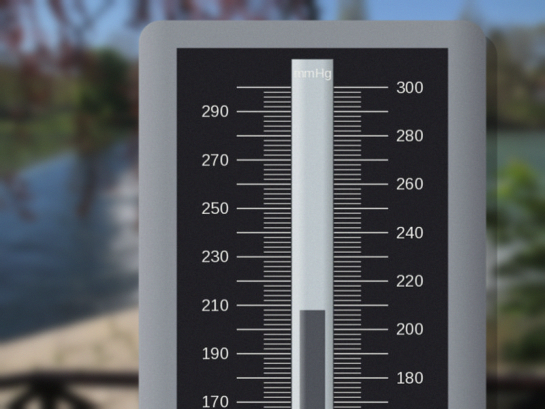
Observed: 208 mmHg
